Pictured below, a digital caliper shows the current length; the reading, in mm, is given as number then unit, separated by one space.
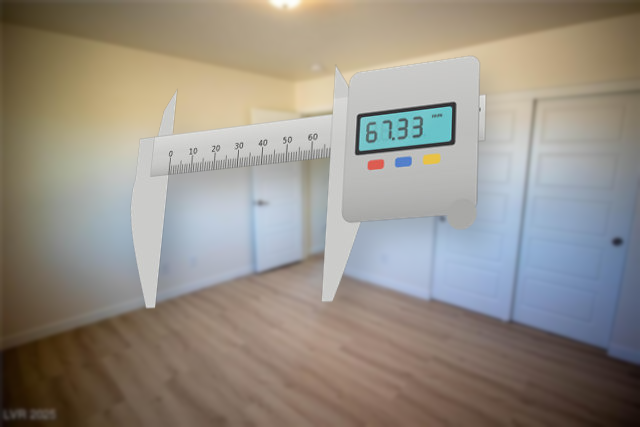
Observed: 67.33 mm
